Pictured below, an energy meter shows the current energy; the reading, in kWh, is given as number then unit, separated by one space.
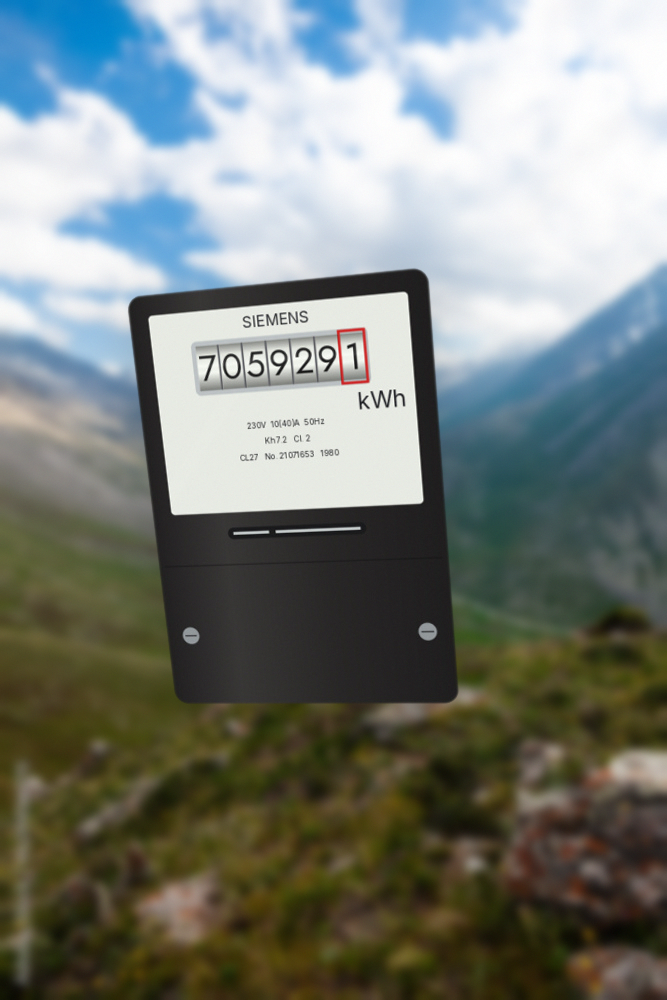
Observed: 705929.1 kWh
